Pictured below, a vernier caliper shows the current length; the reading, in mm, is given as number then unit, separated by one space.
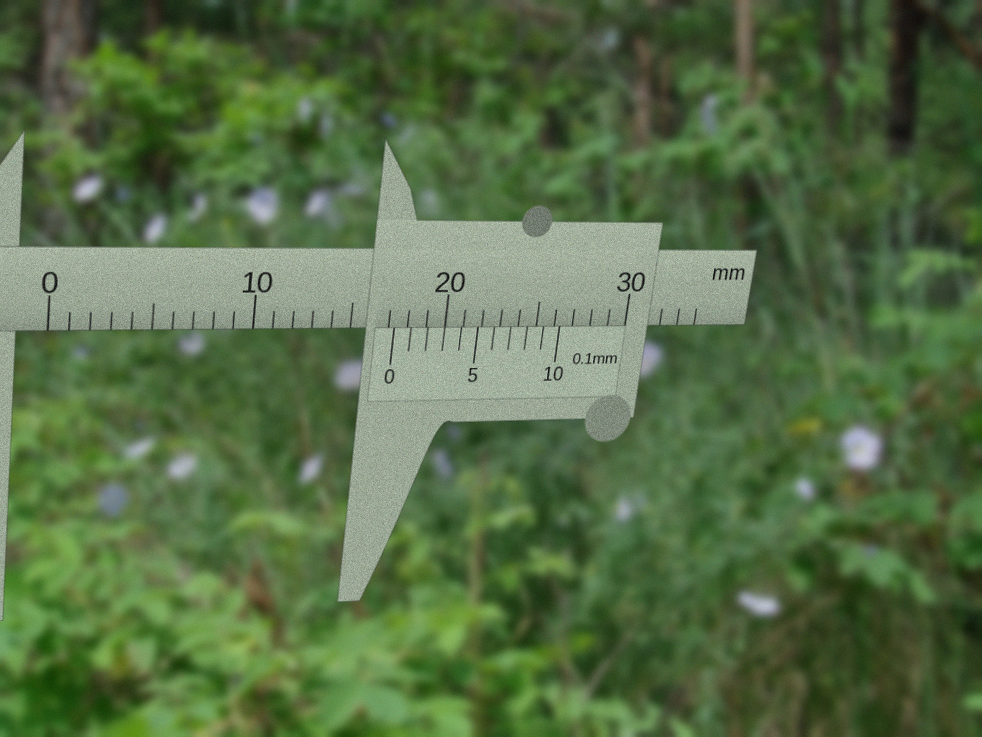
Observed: 17.3 mm
